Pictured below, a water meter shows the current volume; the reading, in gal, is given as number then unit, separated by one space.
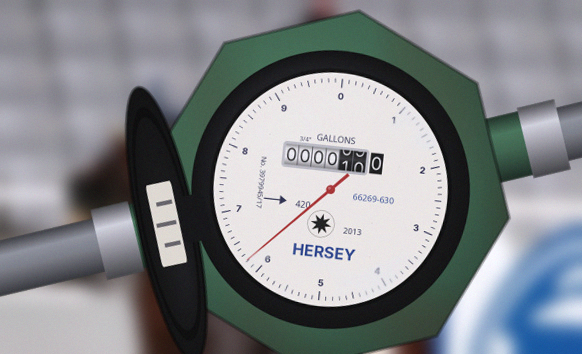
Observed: 96.2 gal
